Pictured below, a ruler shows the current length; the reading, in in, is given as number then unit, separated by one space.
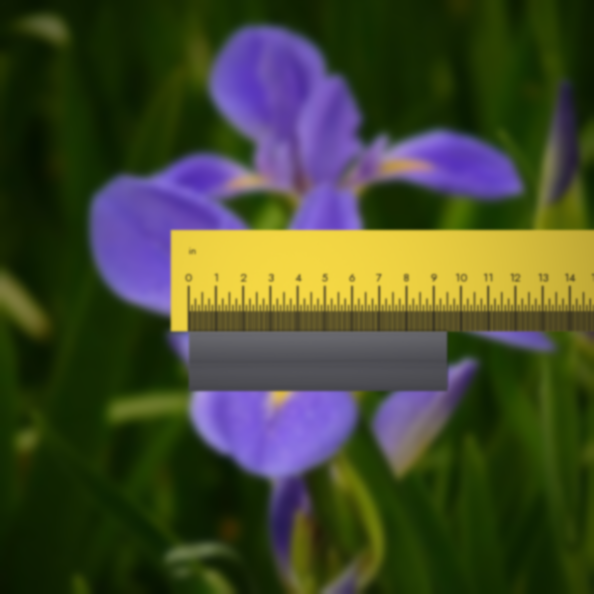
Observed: 9.5 in
